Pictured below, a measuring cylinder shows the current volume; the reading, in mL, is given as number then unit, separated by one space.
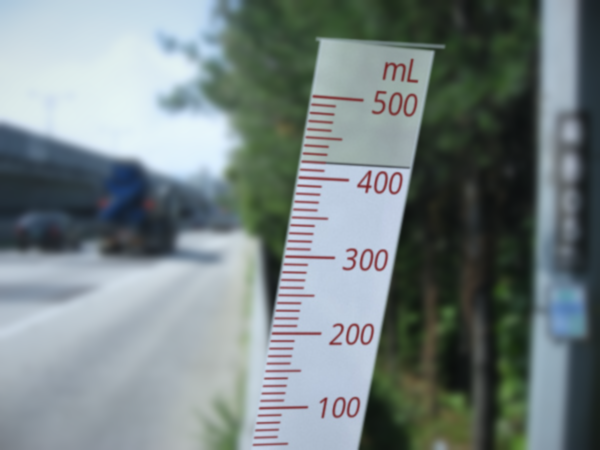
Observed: 420 mL
